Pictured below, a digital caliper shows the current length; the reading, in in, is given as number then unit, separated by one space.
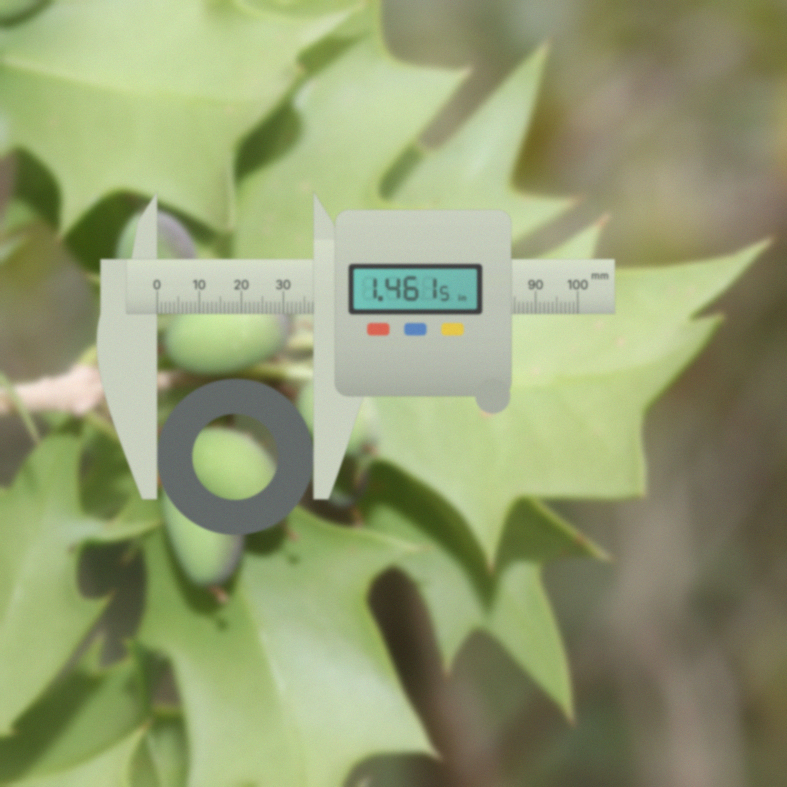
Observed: 1.4615 in
